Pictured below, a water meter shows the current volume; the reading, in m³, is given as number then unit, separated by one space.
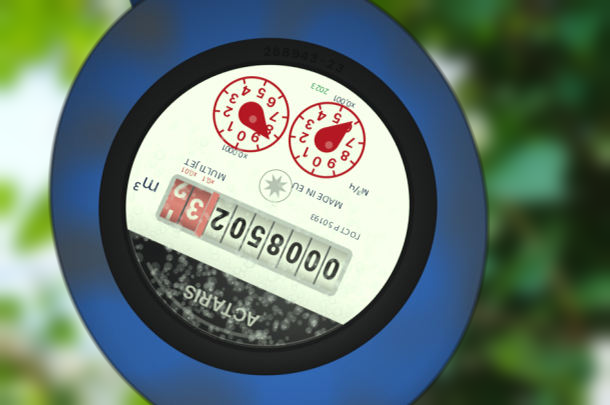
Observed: 8502.3158 m³
